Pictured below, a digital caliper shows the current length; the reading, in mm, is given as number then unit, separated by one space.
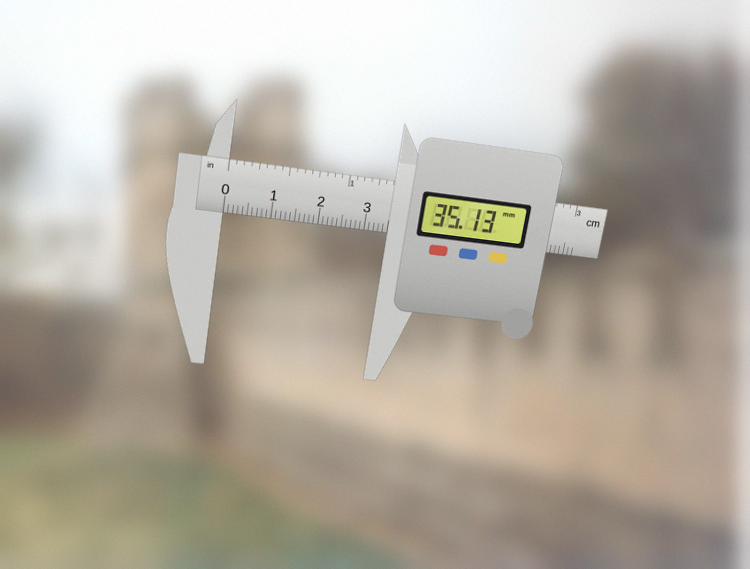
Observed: 35.13 mm
